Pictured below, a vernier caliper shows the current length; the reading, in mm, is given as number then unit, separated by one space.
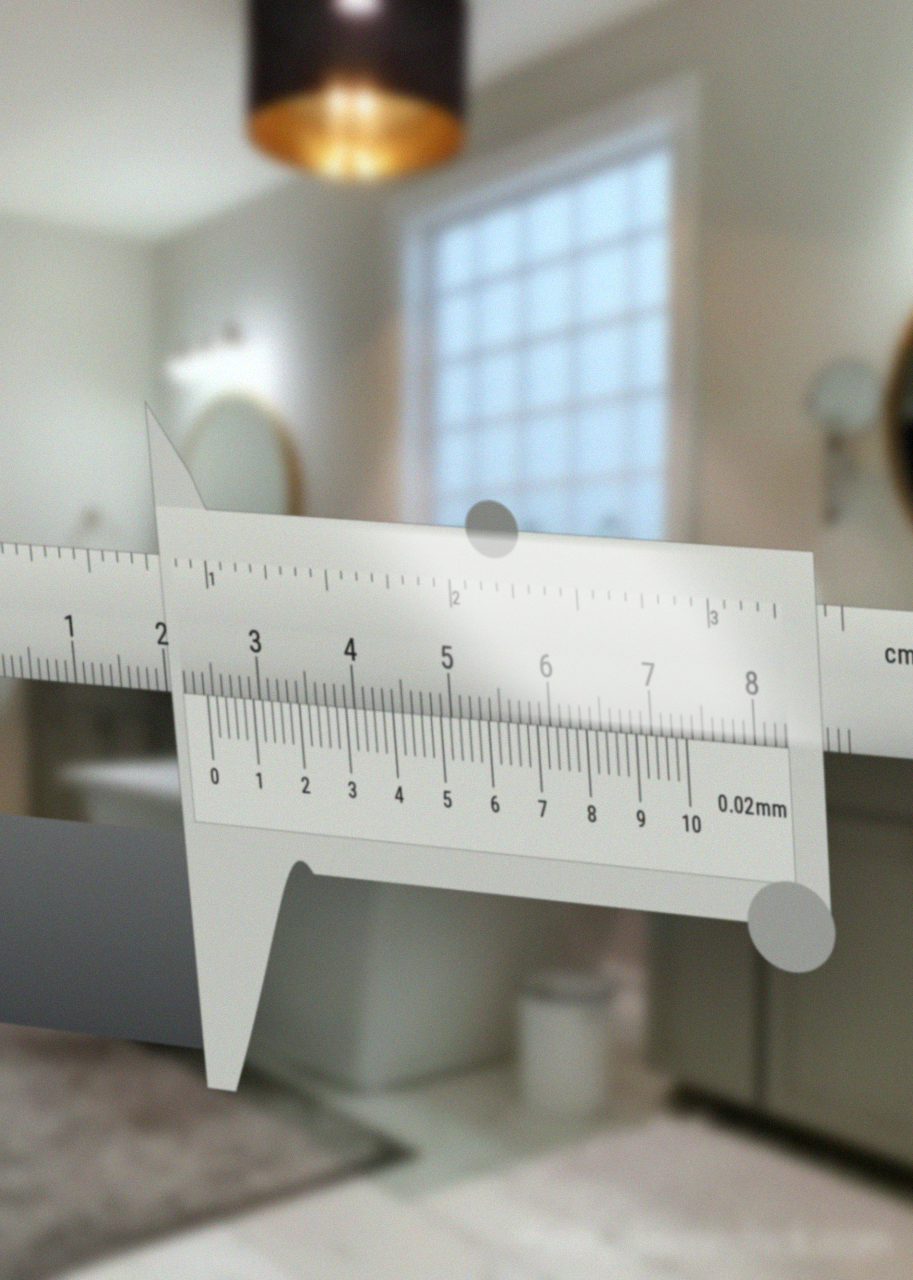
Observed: 24.4 mm
